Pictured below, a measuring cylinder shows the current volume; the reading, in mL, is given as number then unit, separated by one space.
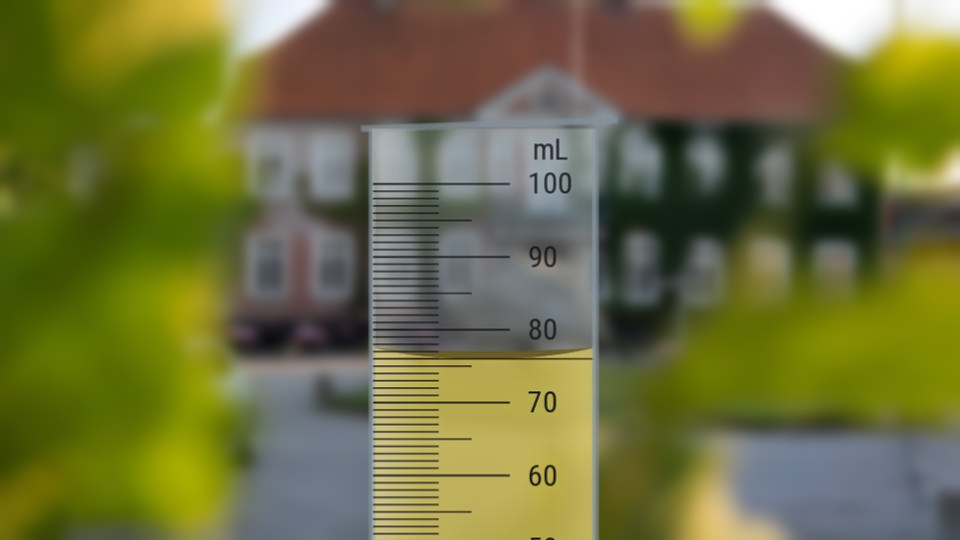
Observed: 76 mL
